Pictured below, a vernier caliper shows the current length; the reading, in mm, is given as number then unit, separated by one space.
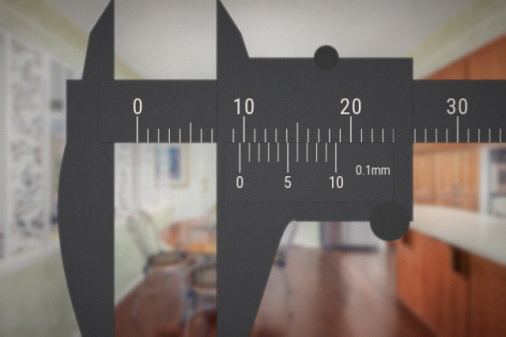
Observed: 9.6 mm
